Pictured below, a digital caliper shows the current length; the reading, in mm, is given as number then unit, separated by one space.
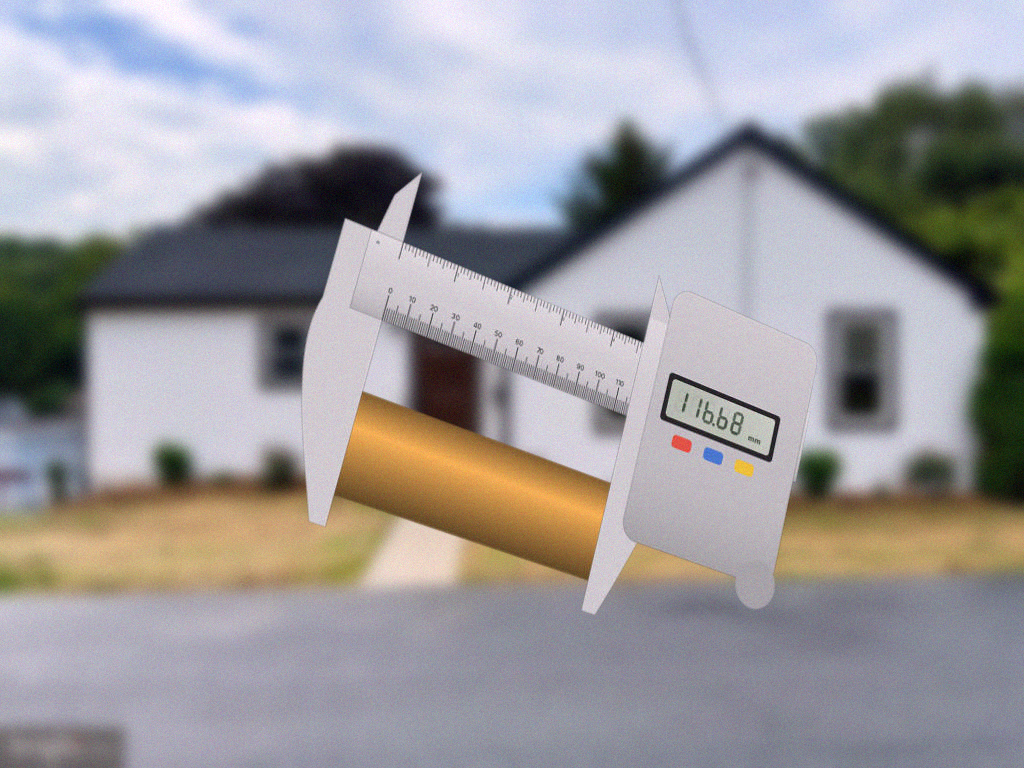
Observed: 116.68 mm
